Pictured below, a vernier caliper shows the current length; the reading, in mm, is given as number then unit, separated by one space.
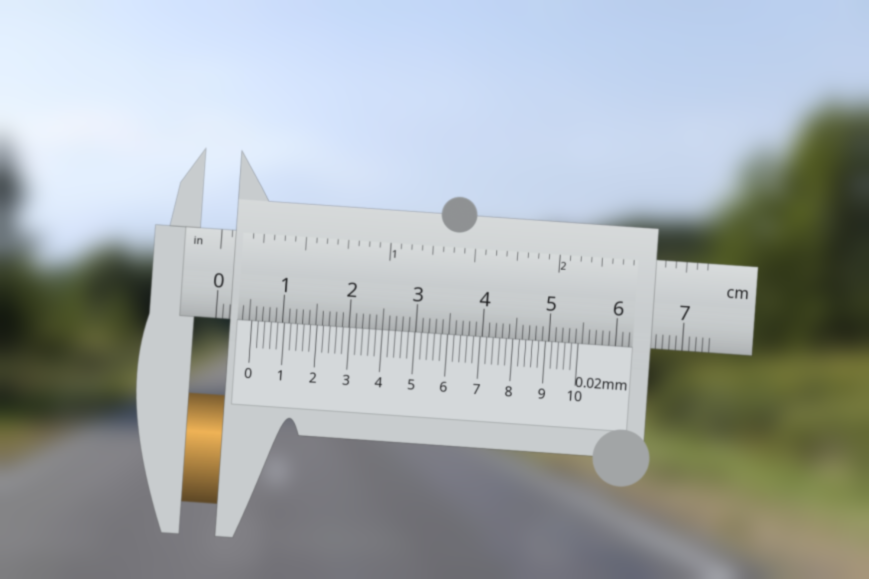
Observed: 5.4 mm
